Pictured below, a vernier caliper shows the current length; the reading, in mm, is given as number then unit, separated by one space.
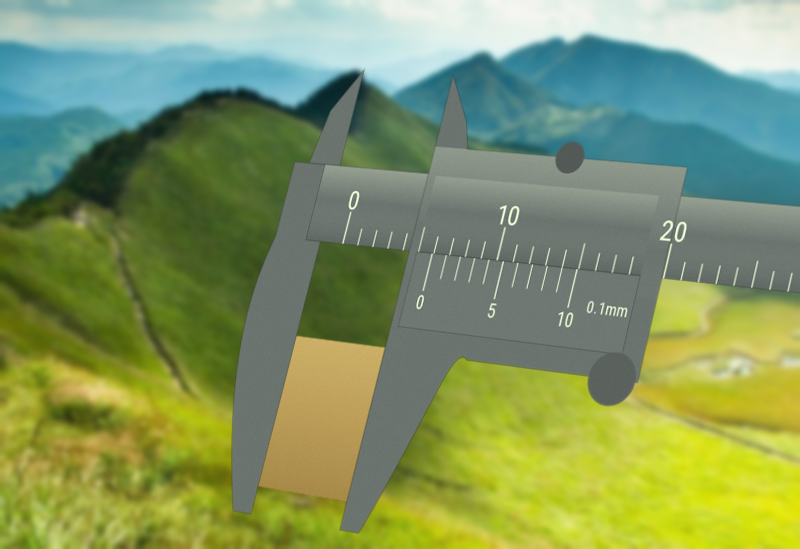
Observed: 5.9 mm
